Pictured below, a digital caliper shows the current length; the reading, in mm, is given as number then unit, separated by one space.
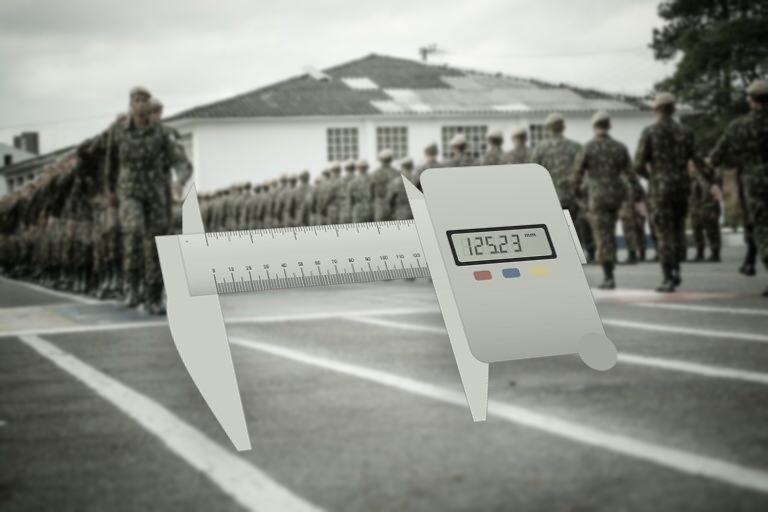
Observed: 125.23 mm
